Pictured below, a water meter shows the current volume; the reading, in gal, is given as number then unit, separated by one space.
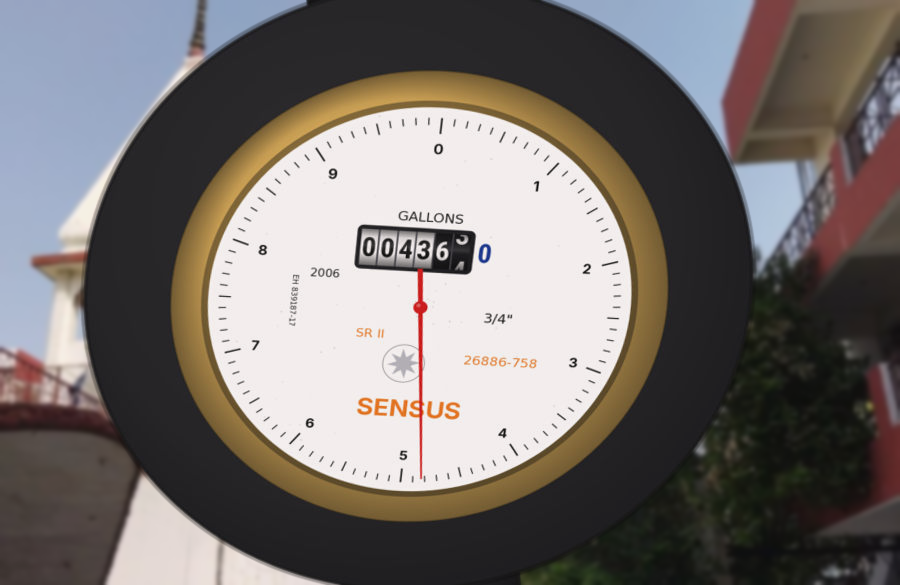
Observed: 43634.8 gal
